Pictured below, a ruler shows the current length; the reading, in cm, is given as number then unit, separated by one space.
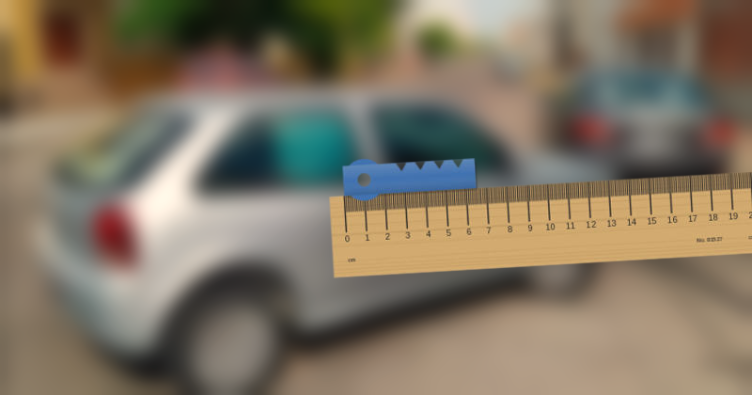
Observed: 6.5 cm
